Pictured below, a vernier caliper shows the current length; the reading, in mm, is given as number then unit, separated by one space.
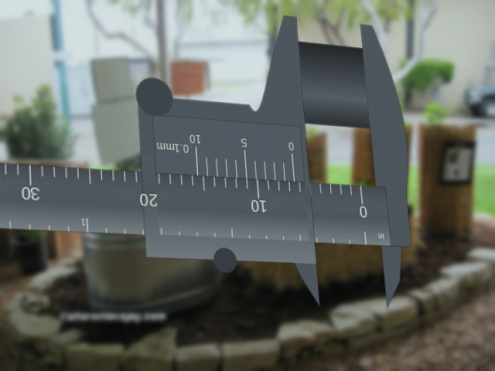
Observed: 6.5 mm
